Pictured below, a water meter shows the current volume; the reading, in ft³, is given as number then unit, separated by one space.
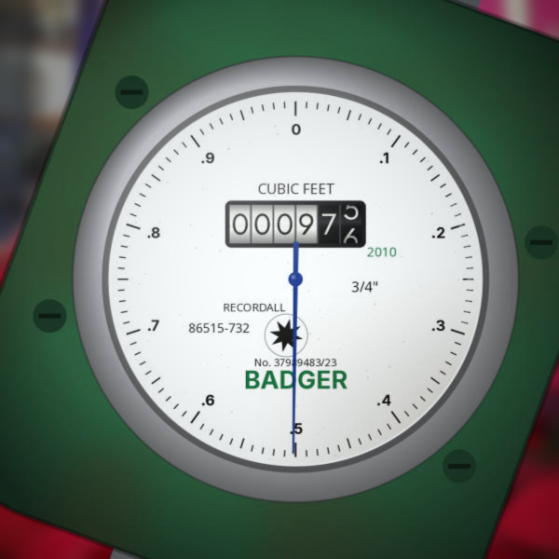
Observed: 975.50 ft³
